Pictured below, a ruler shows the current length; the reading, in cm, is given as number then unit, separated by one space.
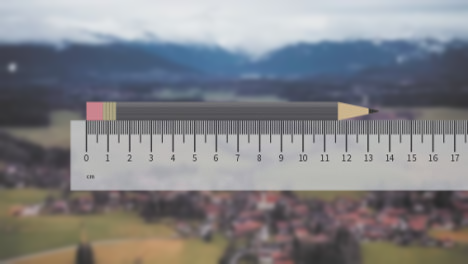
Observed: 13.5 cm
